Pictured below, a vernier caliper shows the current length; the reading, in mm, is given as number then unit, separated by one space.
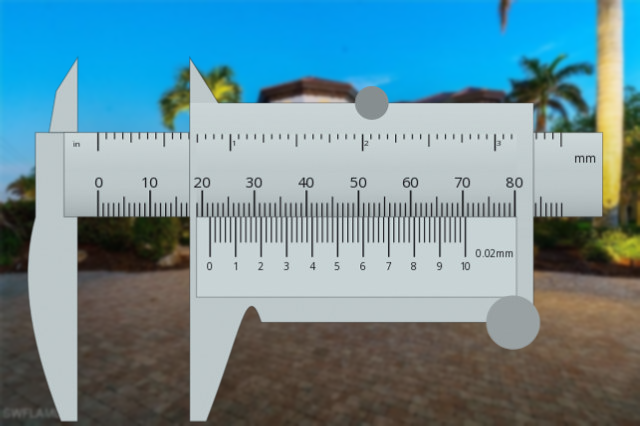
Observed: 21.5 mm
